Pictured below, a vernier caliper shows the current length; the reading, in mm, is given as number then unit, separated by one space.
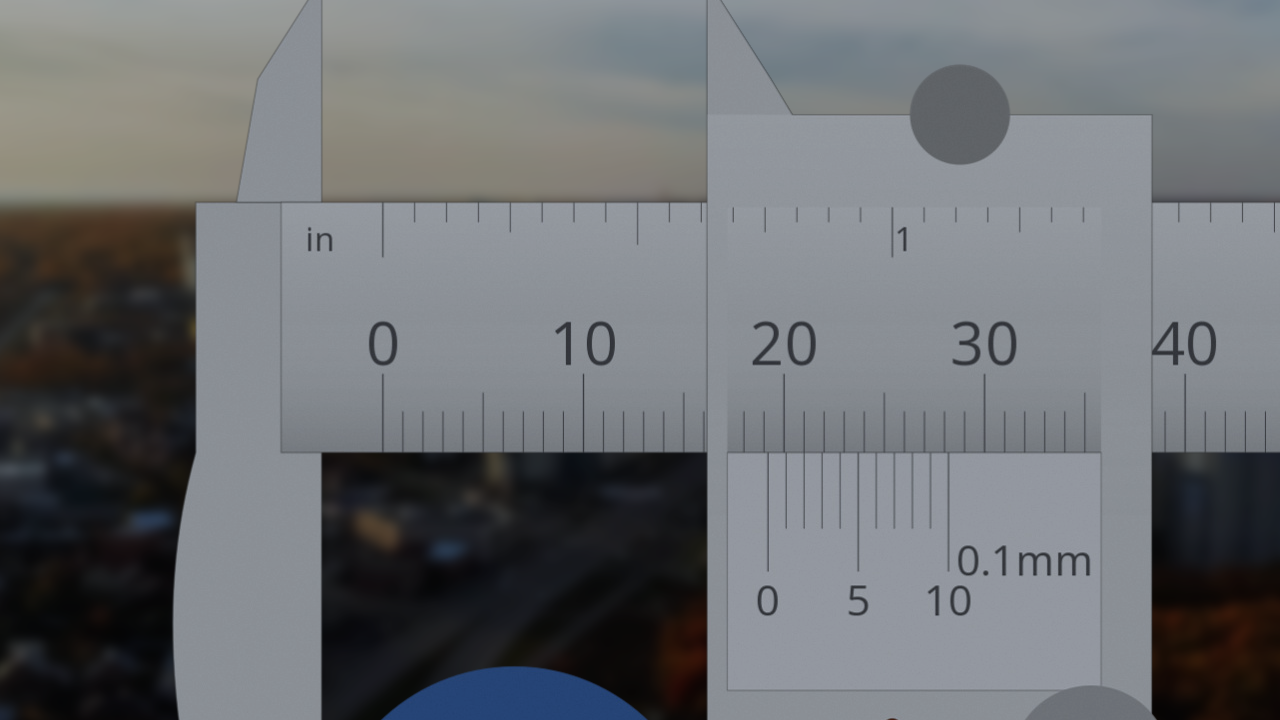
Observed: 19.2 mm
